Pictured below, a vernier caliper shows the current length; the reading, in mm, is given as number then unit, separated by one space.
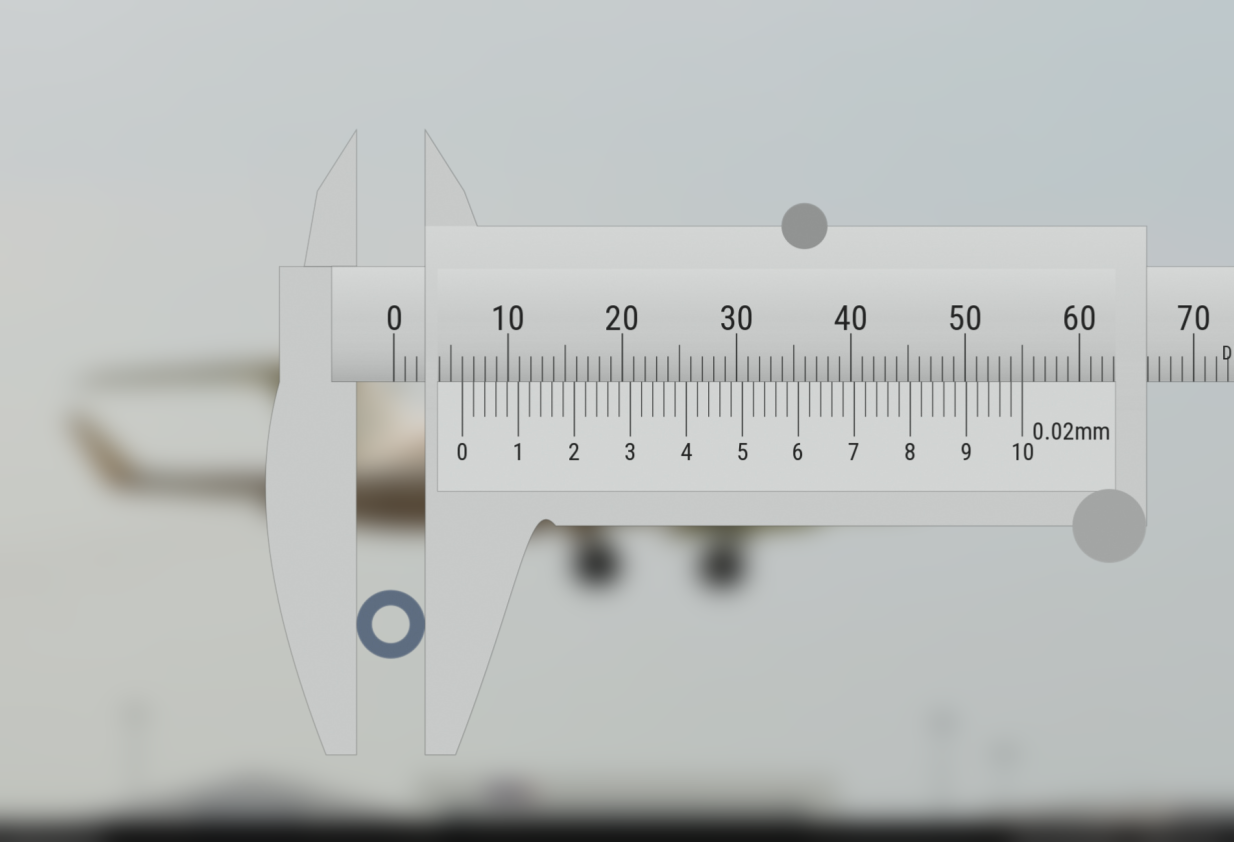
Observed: 6.0 mm
